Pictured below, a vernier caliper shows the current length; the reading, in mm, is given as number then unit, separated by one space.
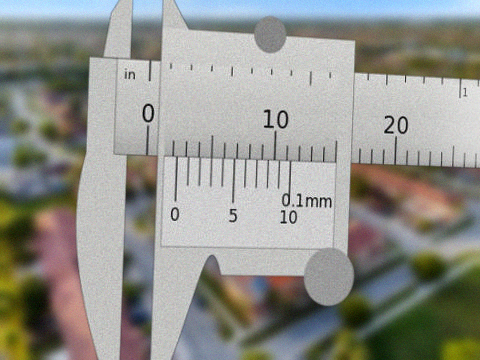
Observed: 2.3 mm
